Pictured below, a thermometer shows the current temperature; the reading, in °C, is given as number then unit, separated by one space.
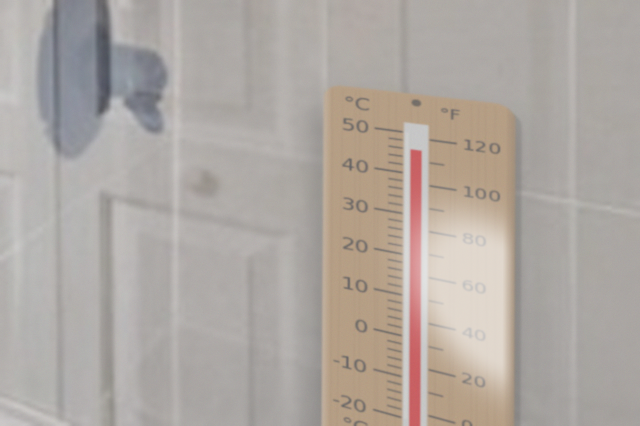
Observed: 46 °C
